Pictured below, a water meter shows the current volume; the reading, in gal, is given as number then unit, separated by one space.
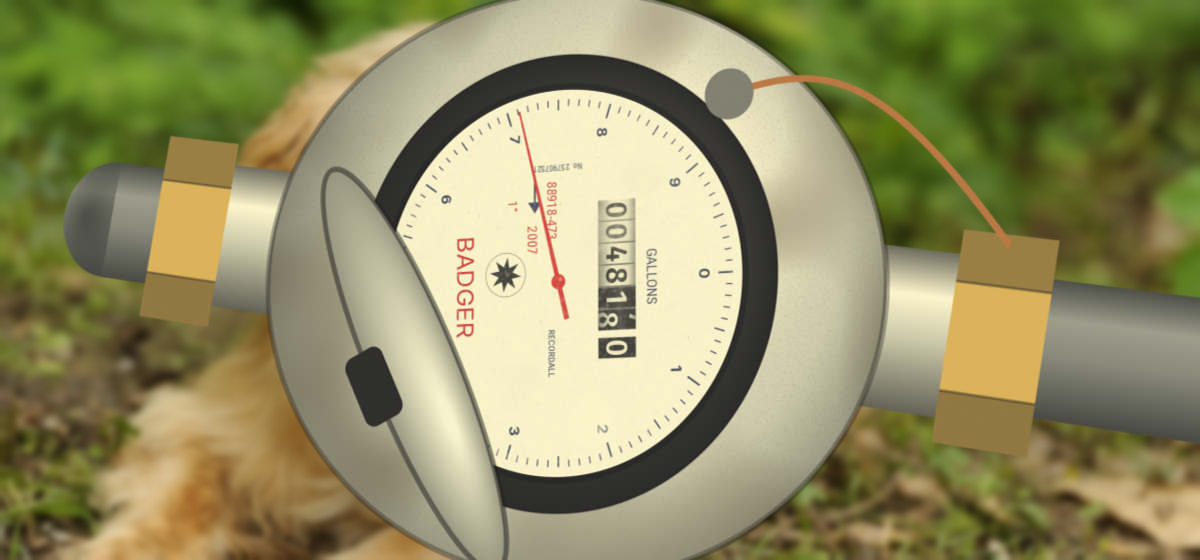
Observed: 48177.1 gal
